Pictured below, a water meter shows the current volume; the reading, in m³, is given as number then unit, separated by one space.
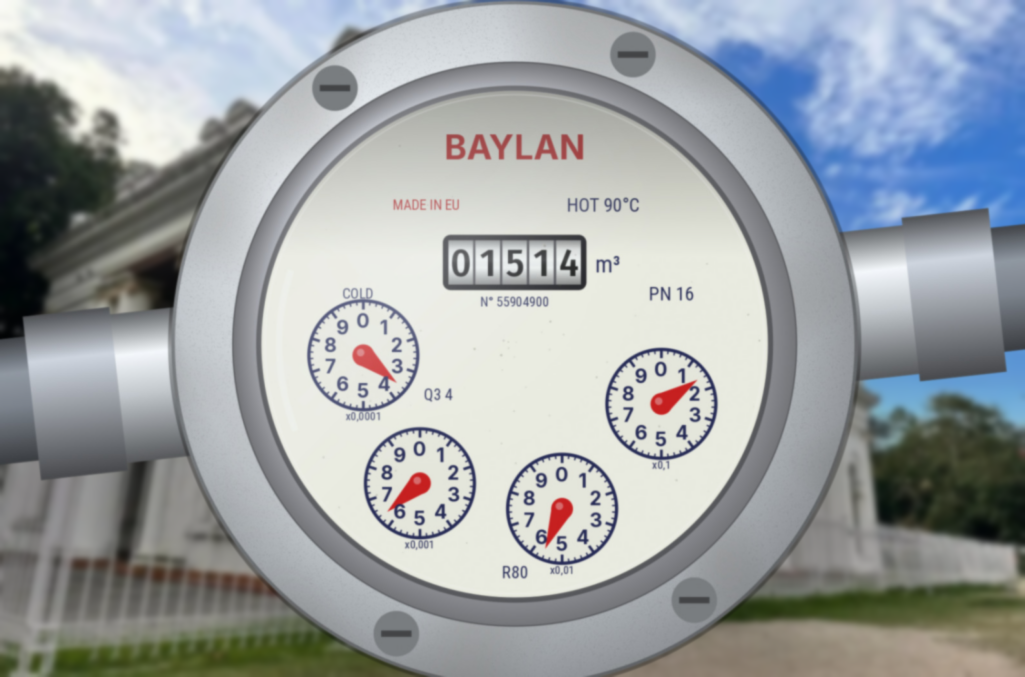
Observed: 1514.1563 m³
